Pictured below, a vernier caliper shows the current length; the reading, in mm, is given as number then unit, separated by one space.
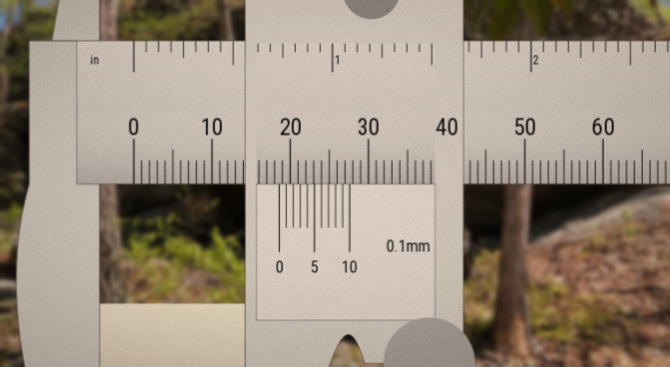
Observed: 18.6 mm
